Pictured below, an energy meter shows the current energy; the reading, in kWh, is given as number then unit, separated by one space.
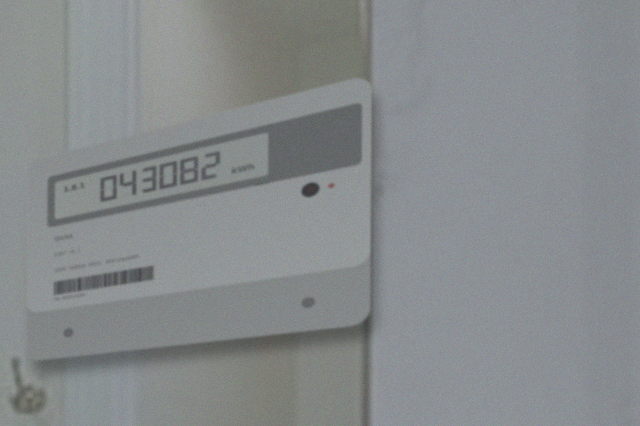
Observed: 43082 kWh
